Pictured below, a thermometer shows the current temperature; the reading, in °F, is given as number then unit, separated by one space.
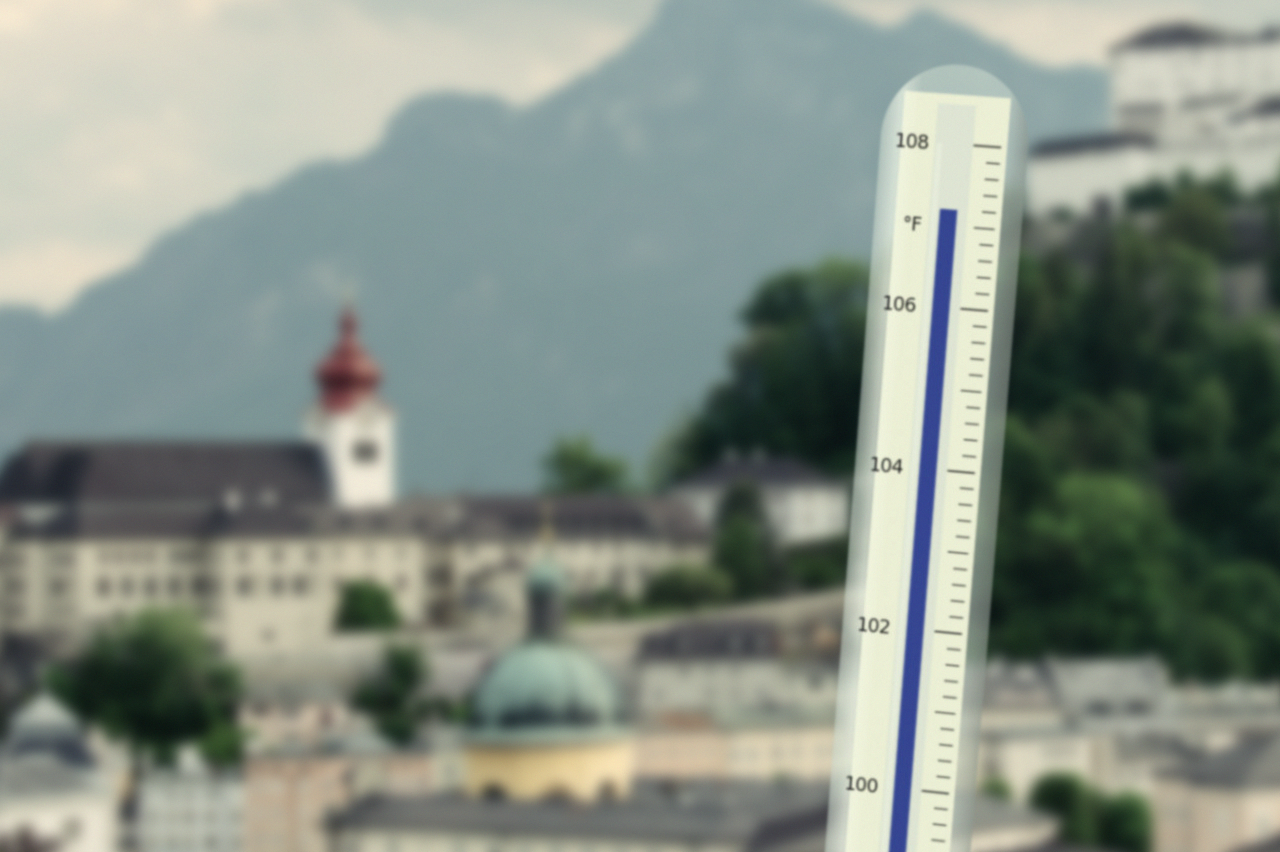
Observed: 107.2 °F
